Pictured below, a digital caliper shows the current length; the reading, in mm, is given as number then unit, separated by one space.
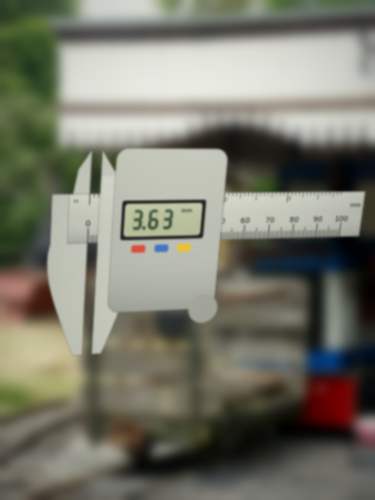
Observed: 3.63 mm
